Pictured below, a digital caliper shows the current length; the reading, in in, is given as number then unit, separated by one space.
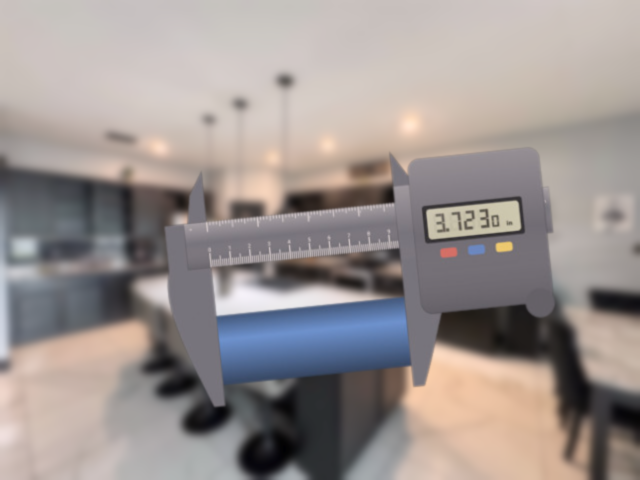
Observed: 3.7230 in
